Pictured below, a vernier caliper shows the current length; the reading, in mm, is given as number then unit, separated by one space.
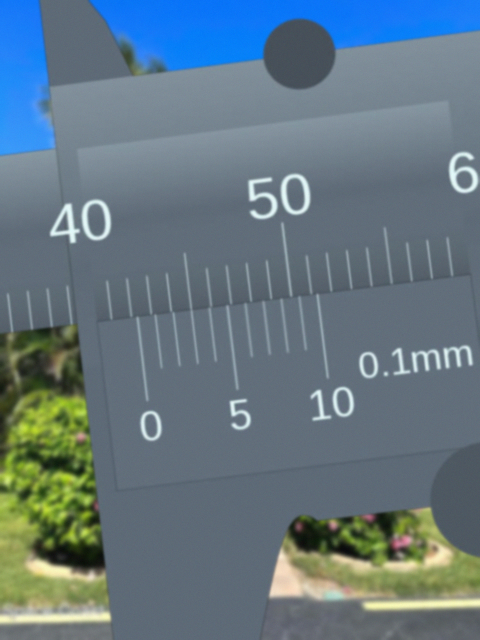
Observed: 42.3 mm
